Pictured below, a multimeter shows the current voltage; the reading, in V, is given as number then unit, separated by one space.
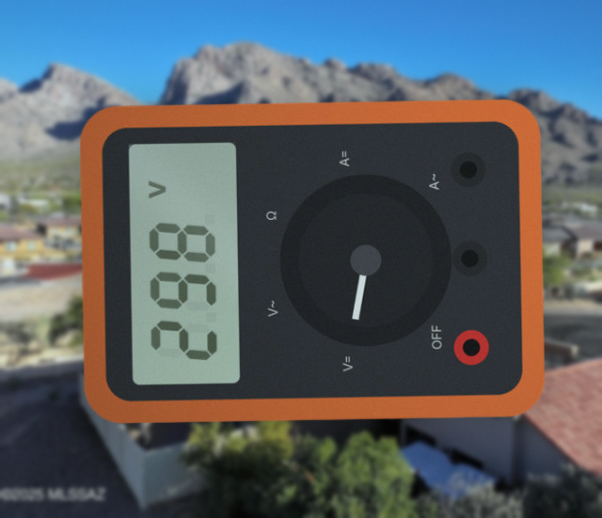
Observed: 298 V
